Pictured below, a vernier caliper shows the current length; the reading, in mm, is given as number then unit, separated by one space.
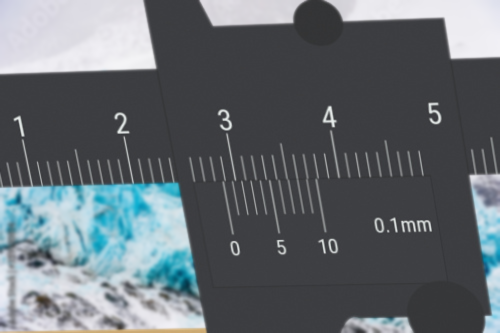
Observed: 28.8 mm
